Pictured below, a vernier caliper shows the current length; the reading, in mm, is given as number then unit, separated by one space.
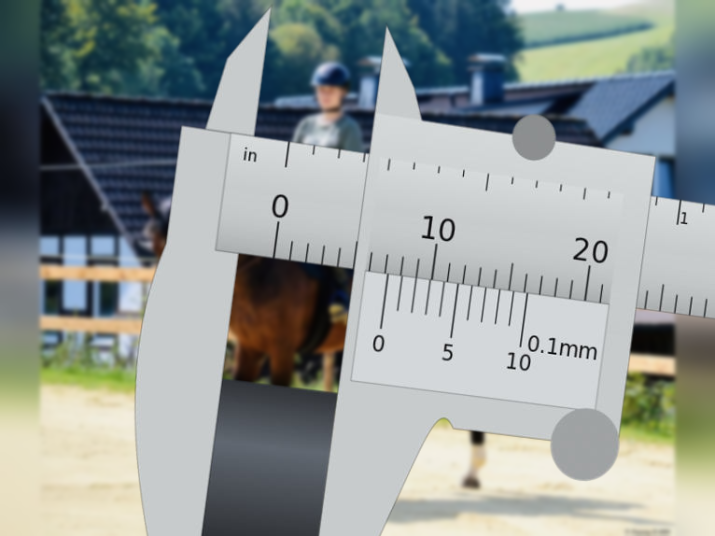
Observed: 7.2 mm
